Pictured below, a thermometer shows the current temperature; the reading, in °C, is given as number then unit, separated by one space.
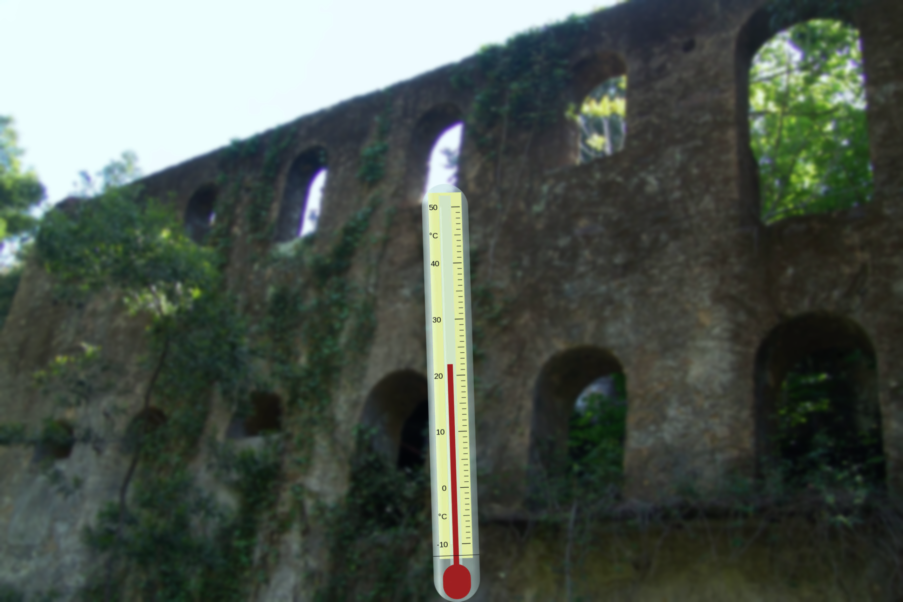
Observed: 22 °C
